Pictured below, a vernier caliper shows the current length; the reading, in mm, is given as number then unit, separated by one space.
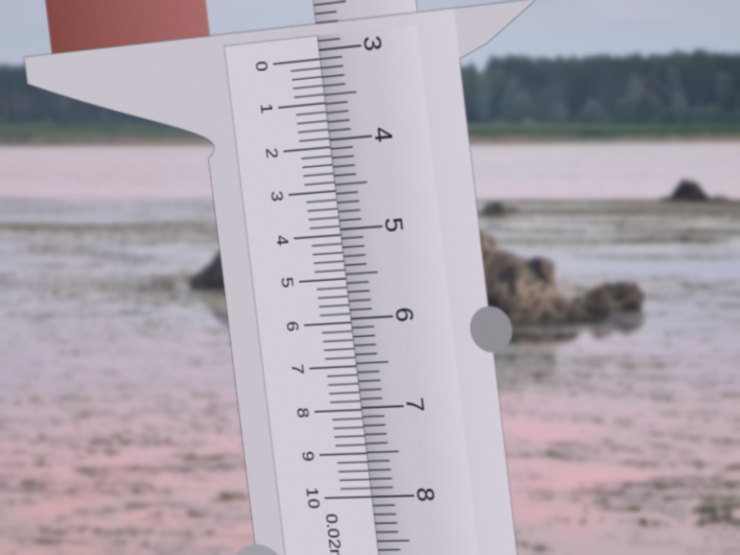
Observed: 31.0 mm
